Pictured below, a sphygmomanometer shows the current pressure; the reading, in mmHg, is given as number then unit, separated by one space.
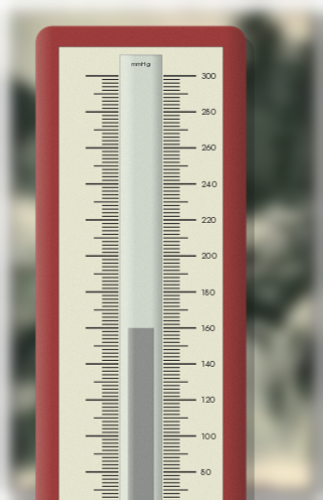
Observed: 160 mmHg
